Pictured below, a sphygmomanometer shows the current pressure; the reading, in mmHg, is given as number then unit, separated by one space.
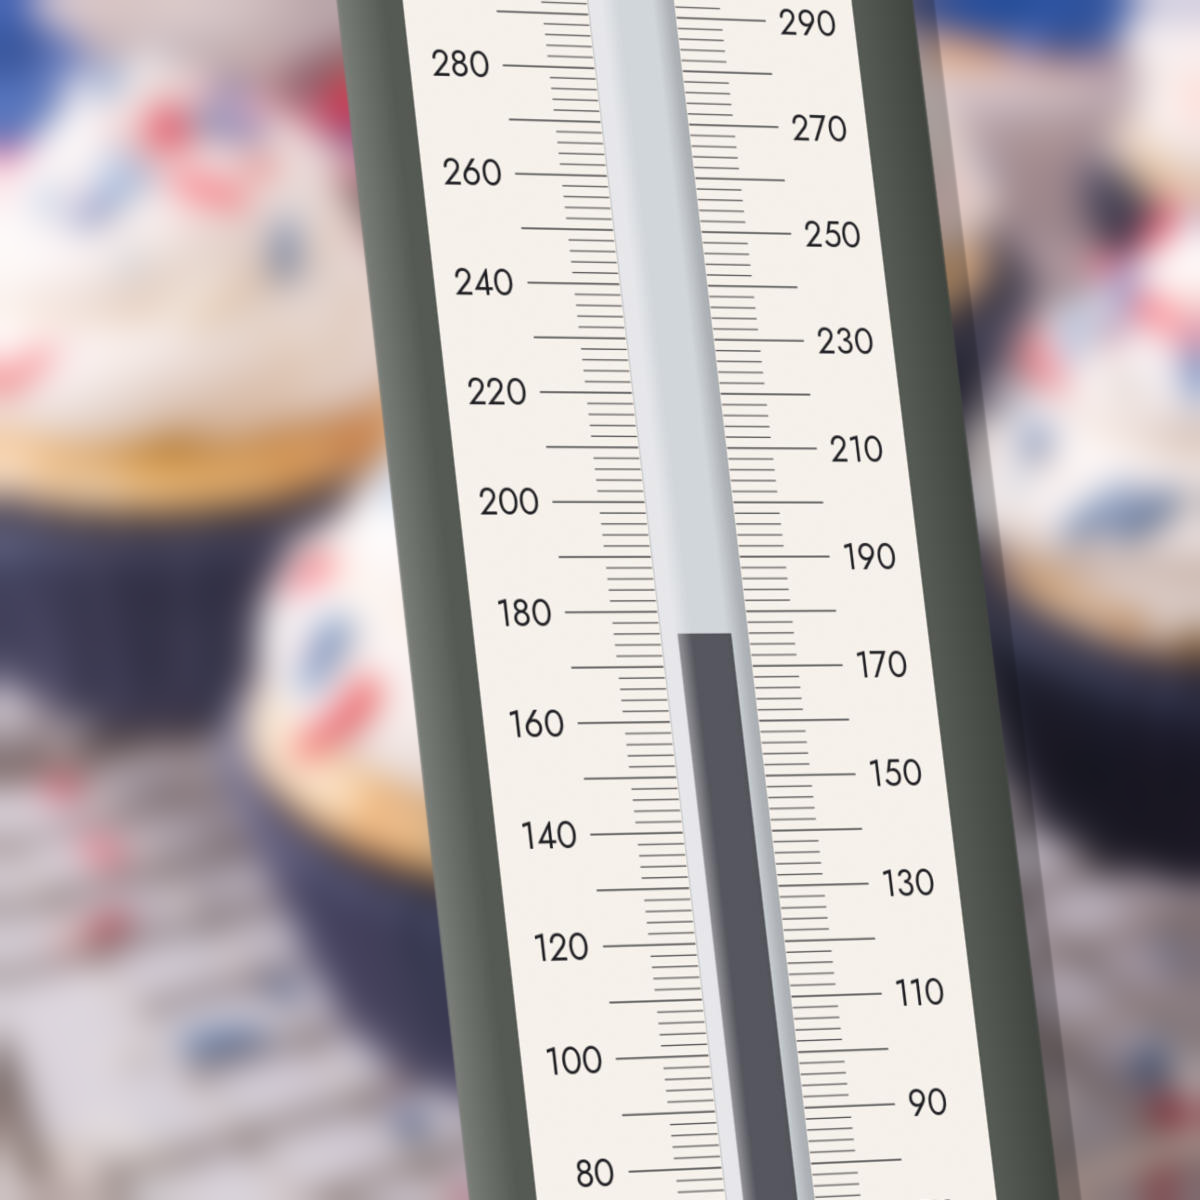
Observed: 176 mmHg
